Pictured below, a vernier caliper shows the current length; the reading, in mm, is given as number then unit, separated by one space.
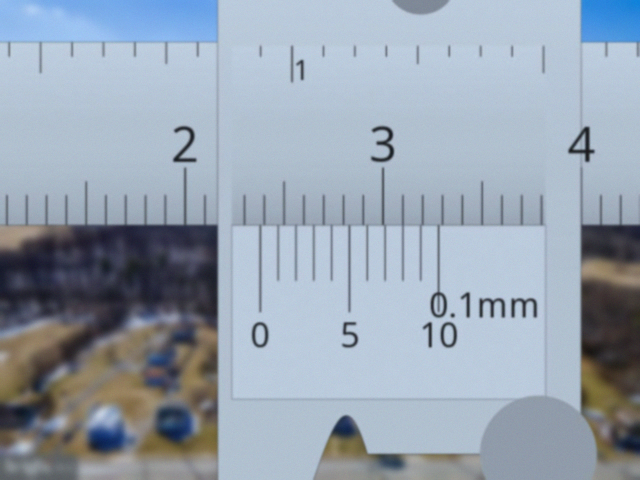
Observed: 23.8 mm
